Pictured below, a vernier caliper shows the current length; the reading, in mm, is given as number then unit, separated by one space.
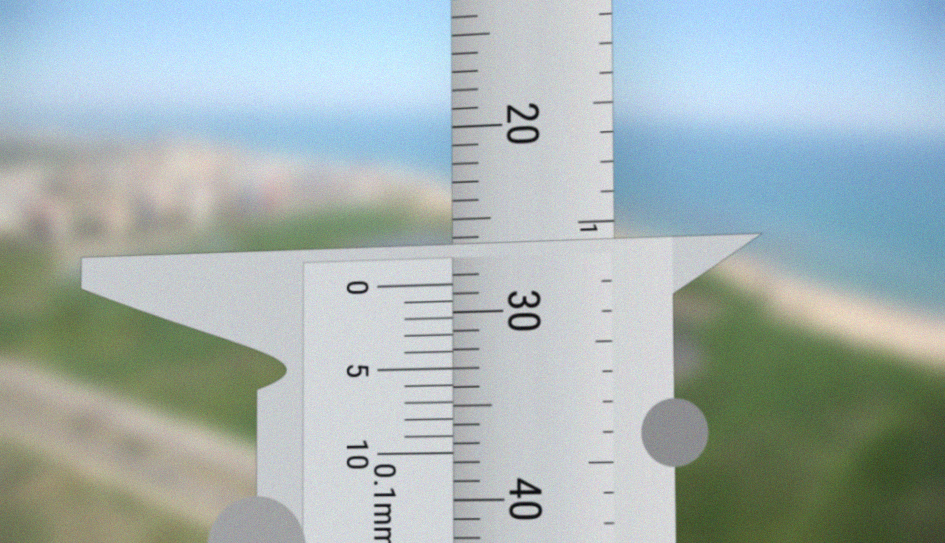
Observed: 28.5 mm
